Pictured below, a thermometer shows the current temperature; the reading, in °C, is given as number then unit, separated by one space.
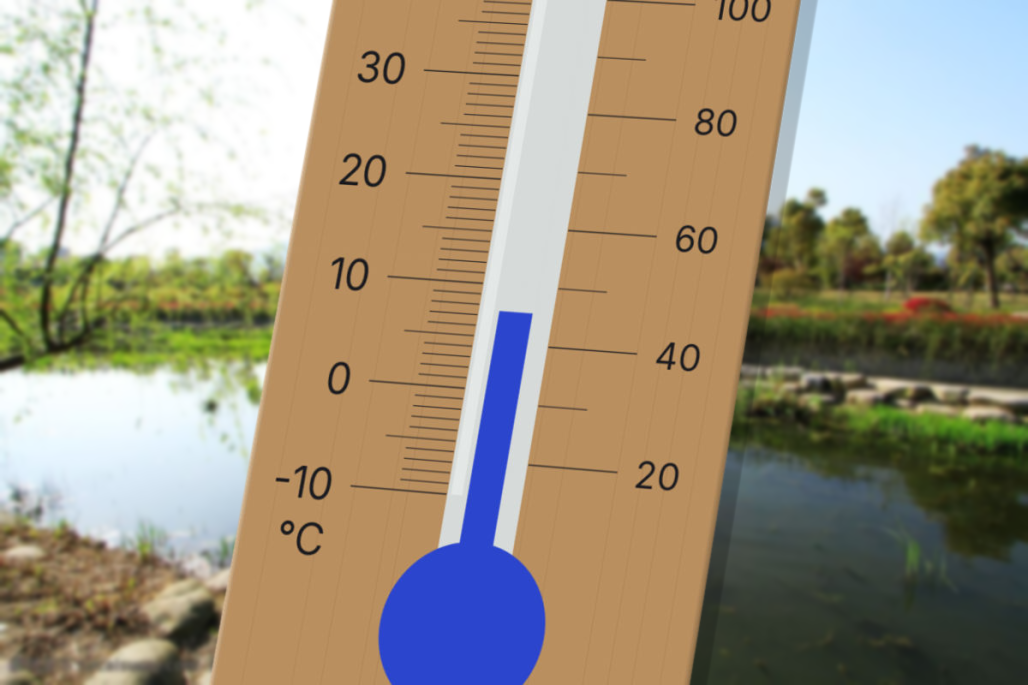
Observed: 7.5 °C
